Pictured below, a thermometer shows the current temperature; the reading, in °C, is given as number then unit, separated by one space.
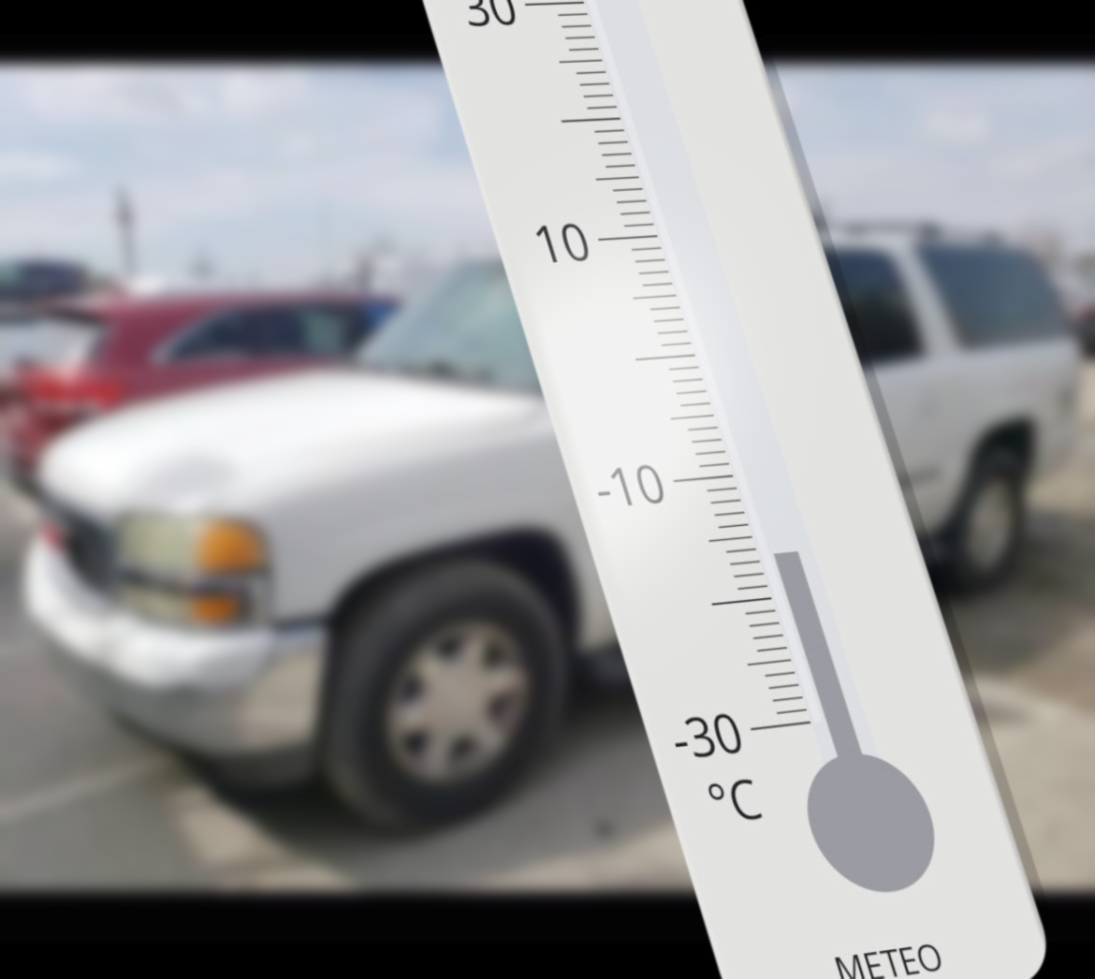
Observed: -16.5 °C
